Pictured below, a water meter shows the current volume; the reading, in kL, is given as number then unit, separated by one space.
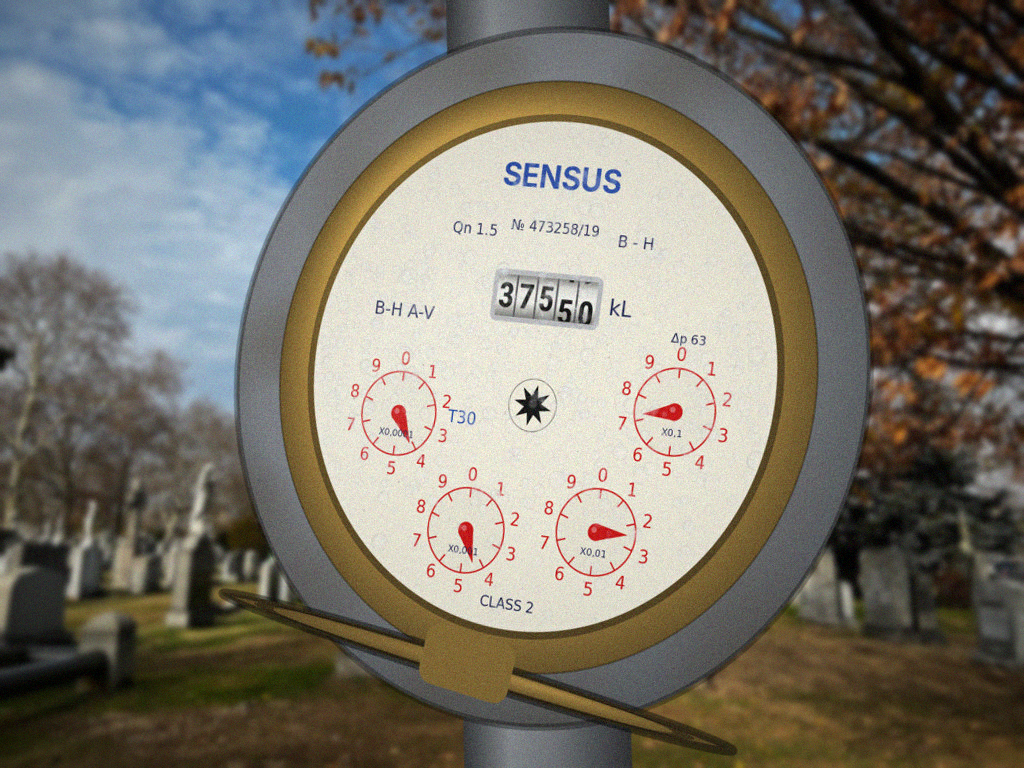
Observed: 37549.7244 kL
